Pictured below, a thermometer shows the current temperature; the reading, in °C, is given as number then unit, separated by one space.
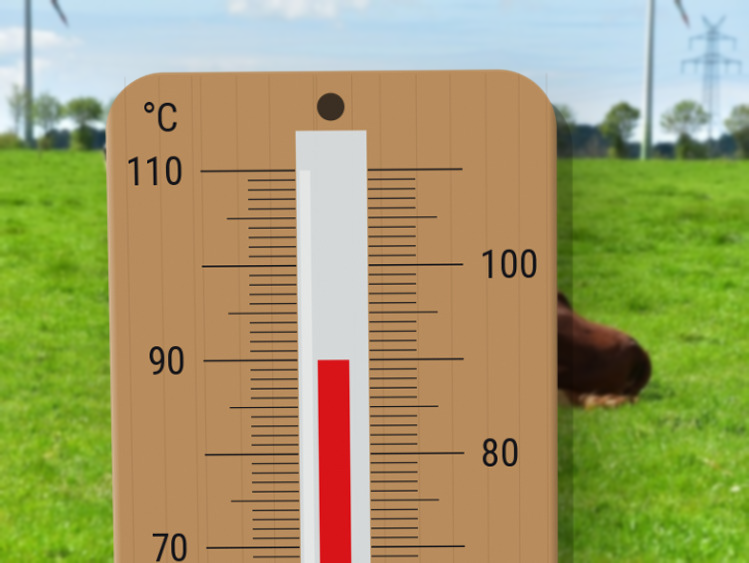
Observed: 90 °C
